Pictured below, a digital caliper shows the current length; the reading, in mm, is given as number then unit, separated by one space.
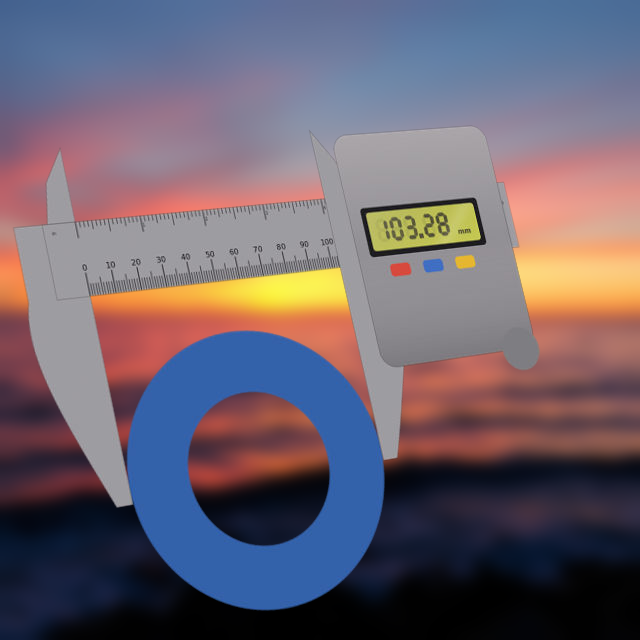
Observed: 103.28 mm
